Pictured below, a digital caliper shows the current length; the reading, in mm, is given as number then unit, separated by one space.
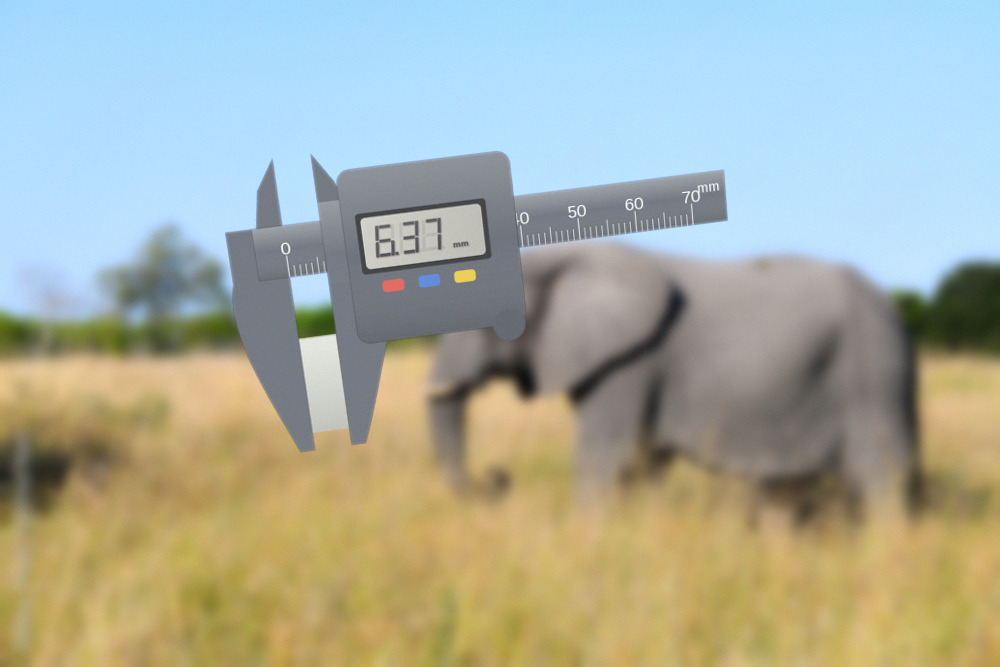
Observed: 6.37 mm
